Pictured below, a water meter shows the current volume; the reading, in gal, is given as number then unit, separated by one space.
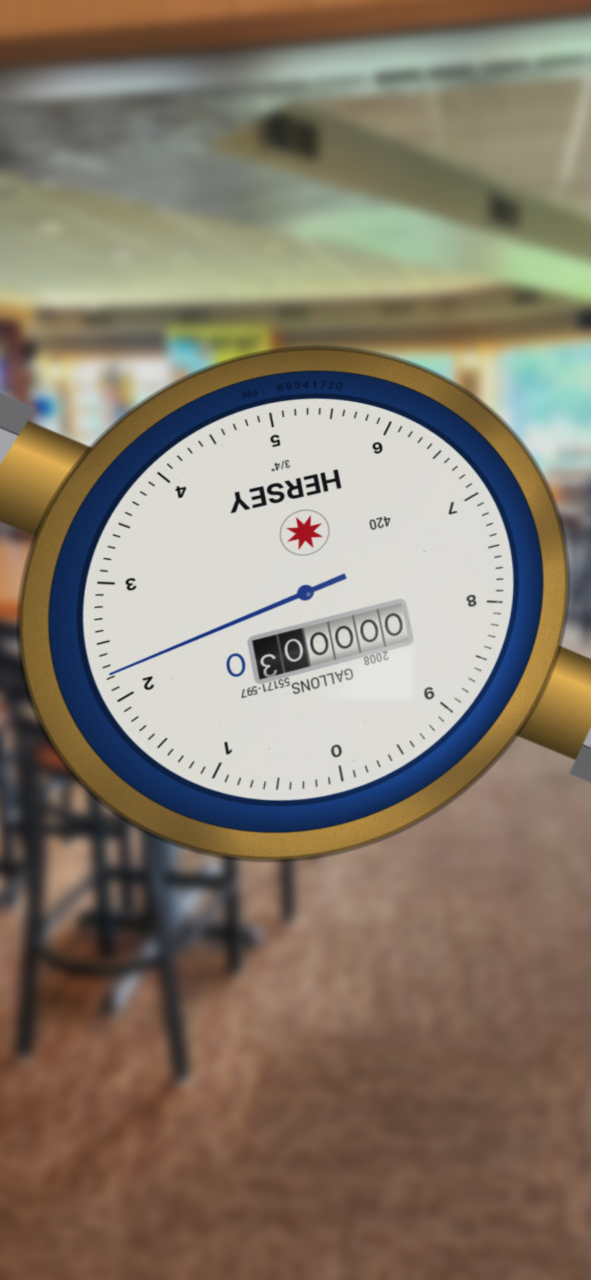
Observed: 32.2 gal
